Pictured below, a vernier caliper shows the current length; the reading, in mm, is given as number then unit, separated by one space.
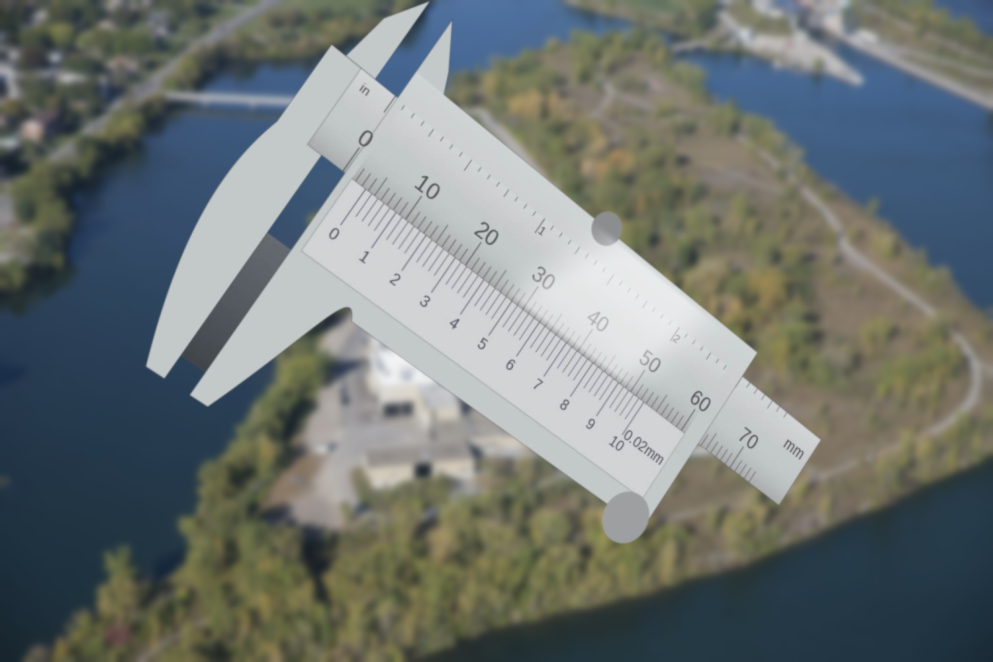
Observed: 3.6 mm
